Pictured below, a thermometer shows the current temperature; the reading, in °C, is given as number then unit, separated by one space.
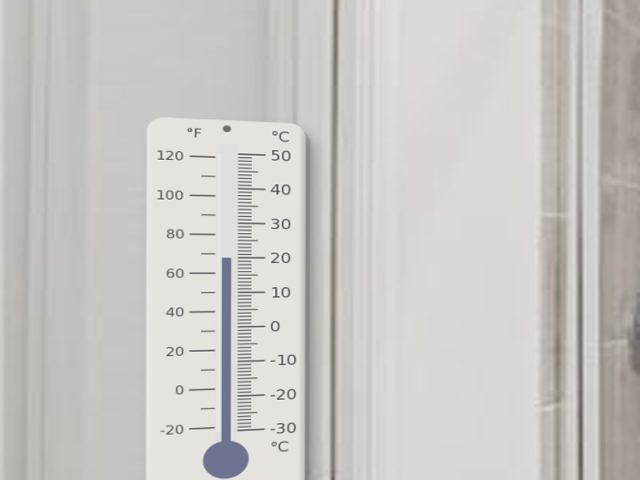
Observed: 20 °C
